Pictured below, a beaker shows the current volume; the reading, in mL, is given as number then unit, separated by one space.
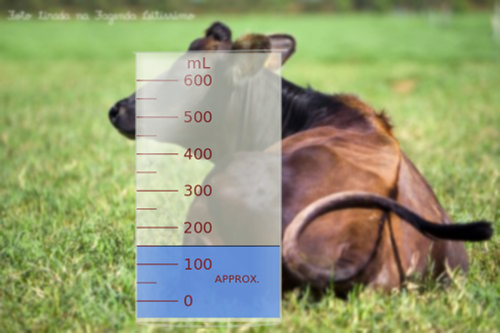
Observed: 150 mL
